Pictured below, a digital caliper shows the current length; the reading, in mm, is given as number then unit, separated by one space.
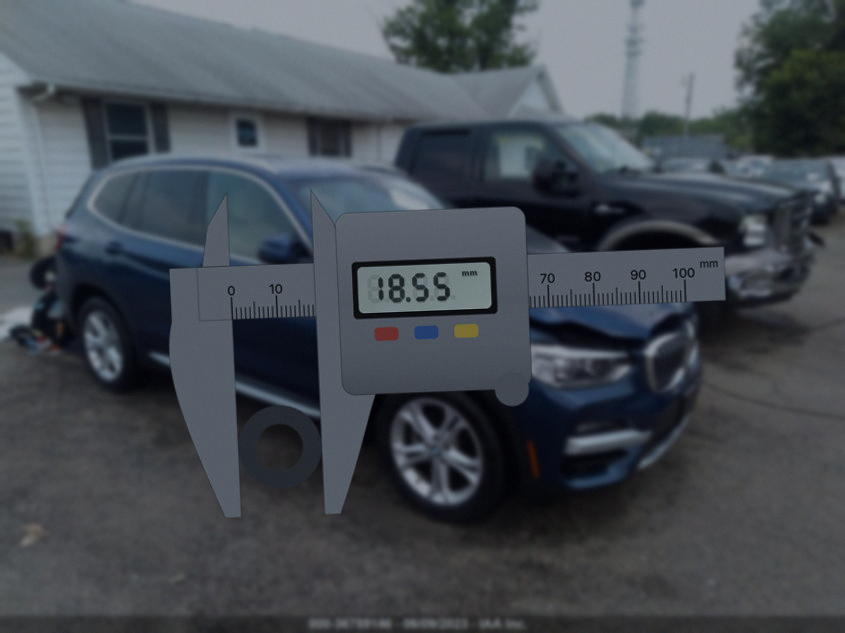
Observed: 18.55 mm
